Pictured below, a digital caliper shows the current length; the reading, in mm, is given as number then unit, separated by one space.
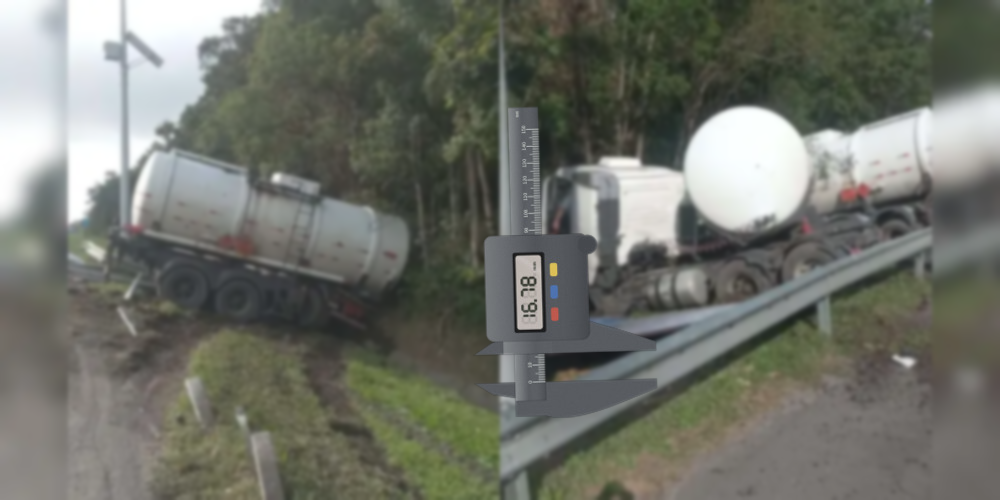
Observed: 16.78 mm
